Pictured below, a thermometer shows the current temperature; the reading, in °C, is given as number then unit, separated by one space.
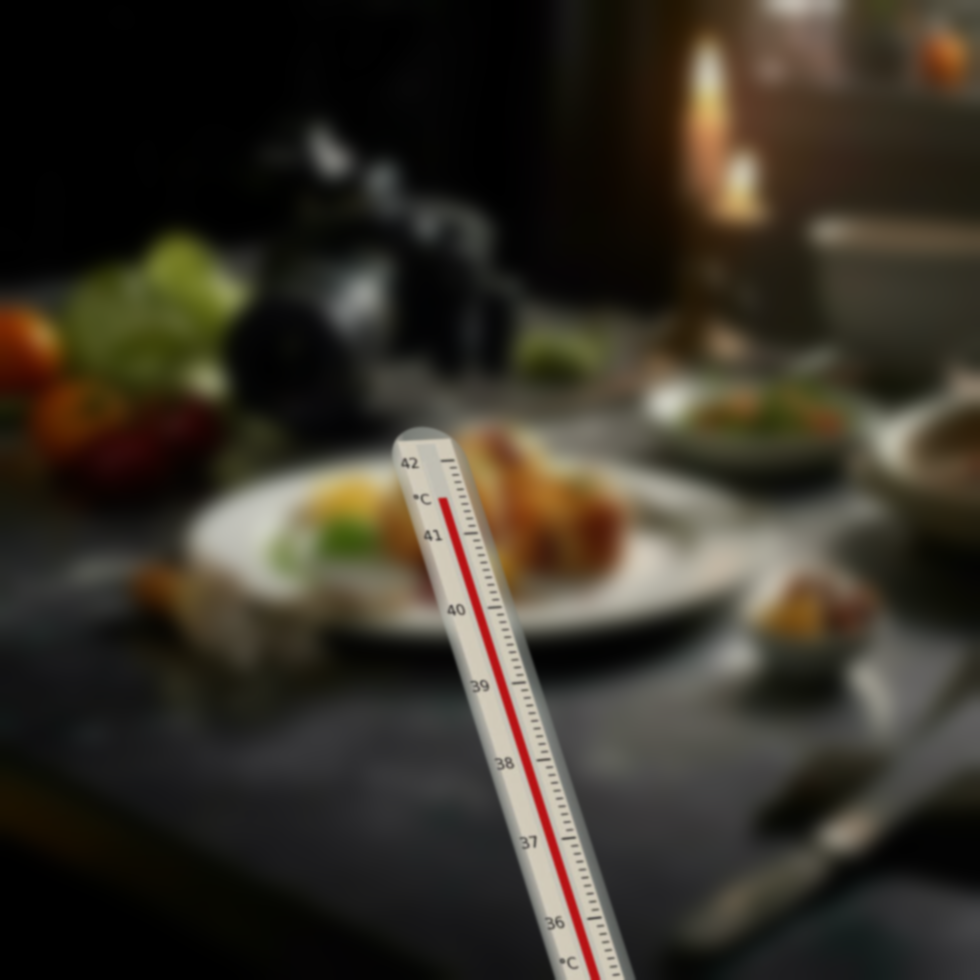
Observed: 41.5 °C
